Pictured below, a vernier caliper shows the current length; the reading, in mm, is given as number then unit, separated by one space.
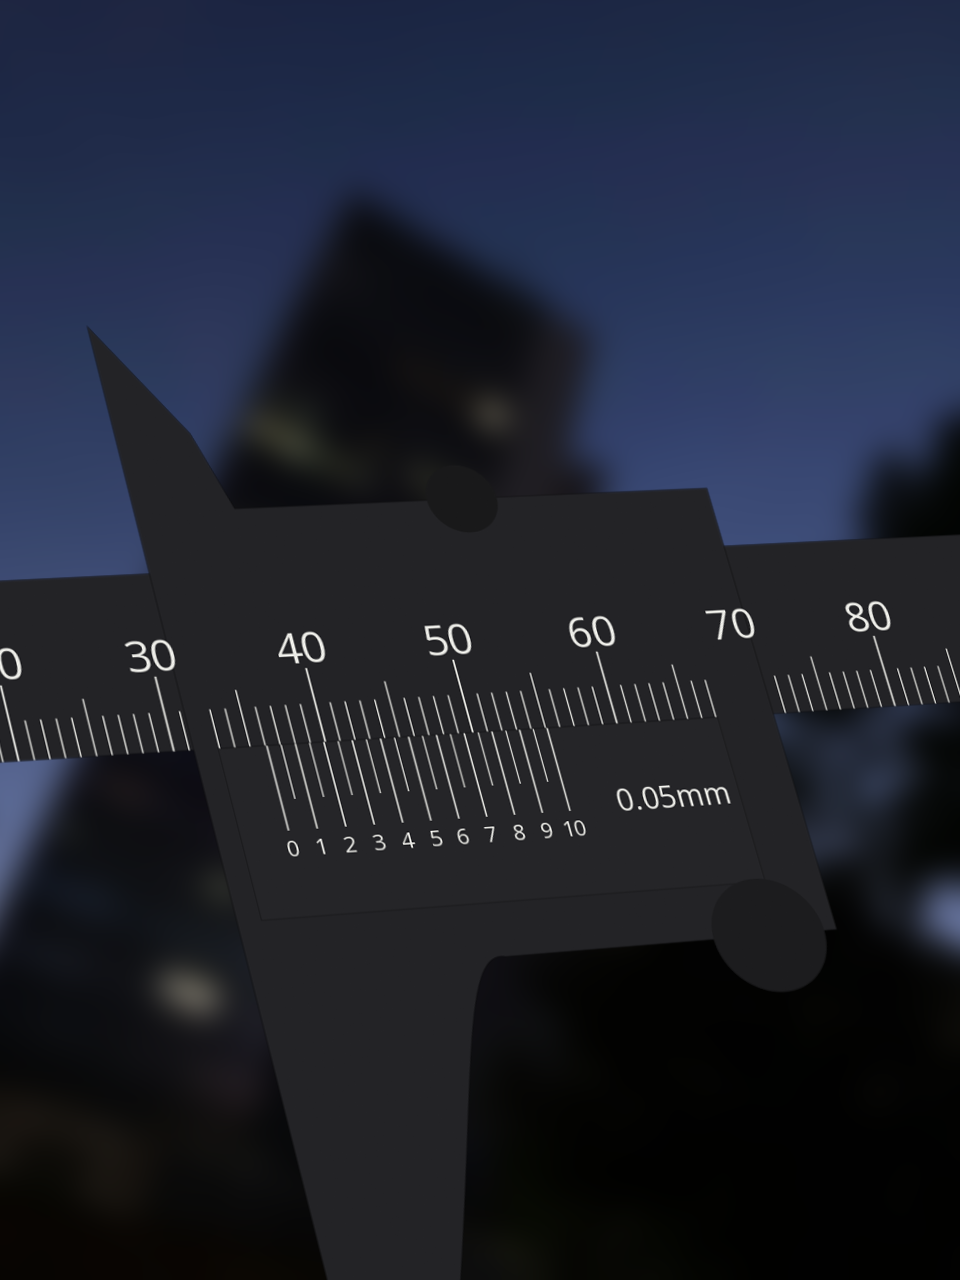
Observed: 36.1 mm
